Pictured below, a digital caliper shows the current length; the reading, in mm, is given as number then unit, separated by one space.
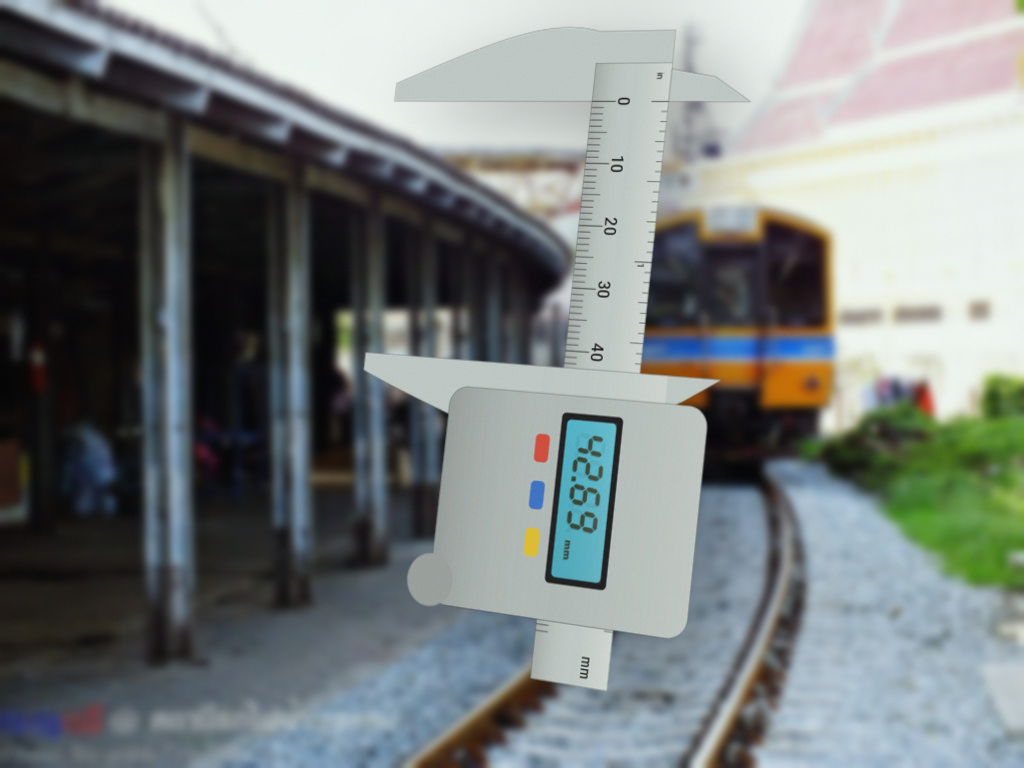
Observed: 42.69 mm
